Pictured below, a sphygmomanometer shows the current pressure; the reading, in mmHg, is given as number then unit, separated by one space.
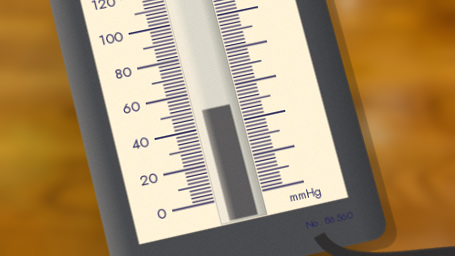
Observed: 50 mmHg
